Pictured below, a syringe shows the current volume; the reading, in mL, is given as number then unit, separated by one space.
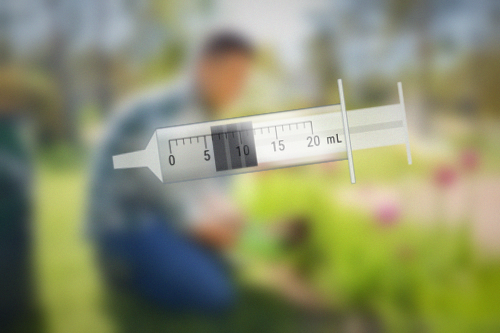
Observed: 6 mL
